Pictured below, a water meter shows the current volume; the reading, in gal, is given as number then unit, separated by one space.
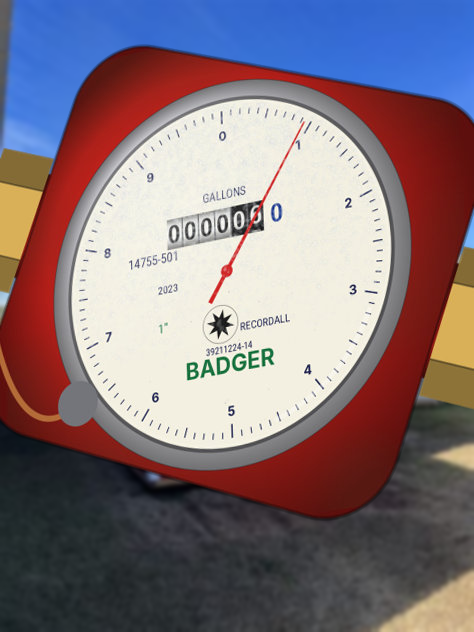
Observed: 60.9 gal
